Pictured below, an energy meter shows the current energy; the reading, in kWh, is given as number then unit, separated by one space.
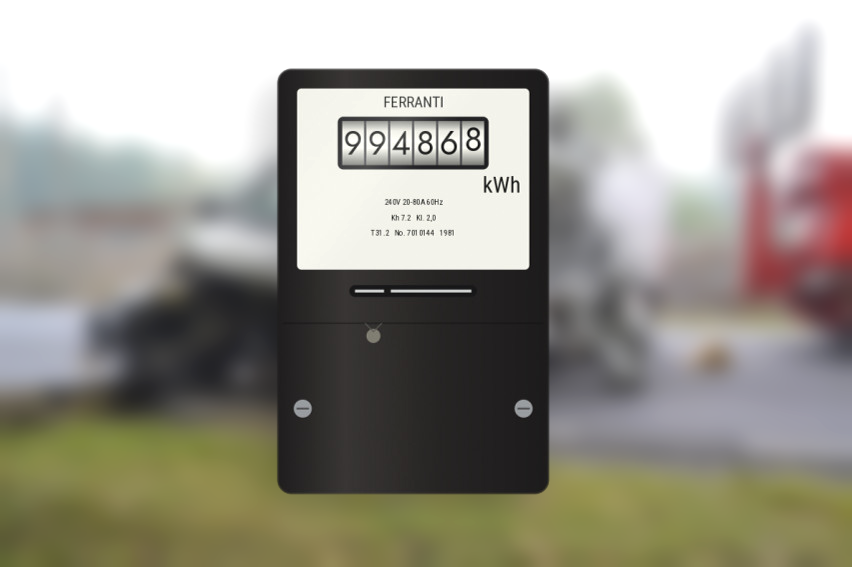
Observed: 994868 kWh
